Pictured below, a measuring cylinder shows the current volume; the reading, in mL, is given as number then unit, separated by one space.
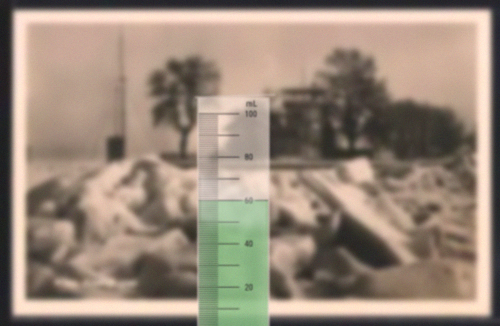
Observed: 60 mL
